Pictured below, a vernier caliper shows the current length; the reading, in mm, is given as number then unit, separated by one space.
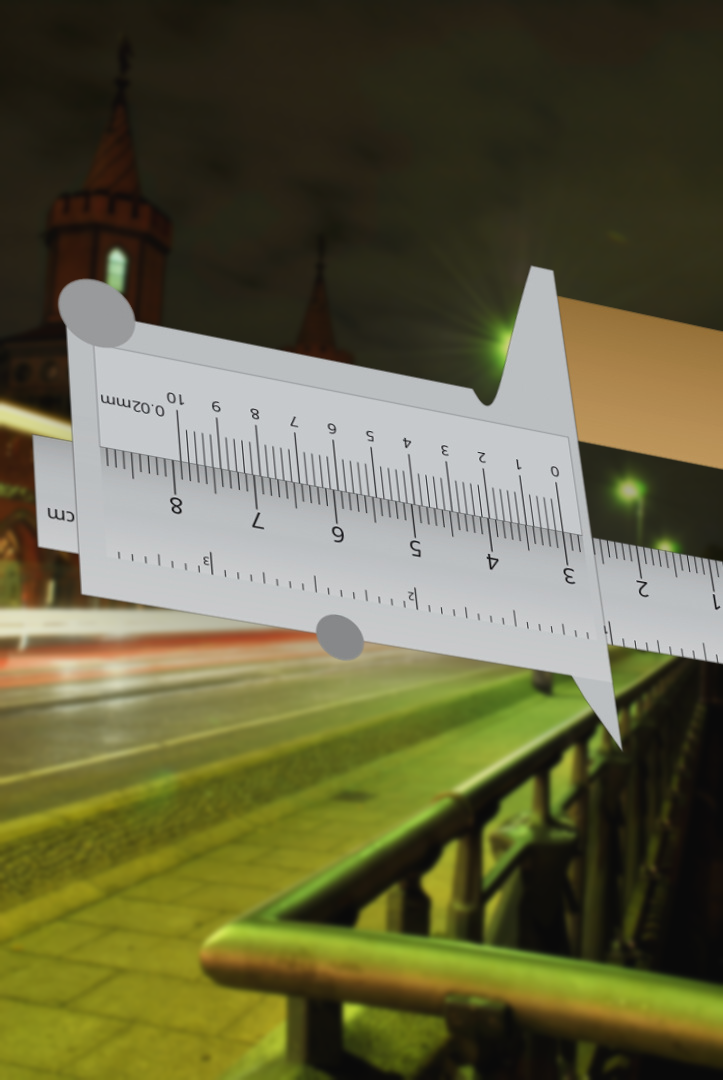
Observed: 30.0 mm
